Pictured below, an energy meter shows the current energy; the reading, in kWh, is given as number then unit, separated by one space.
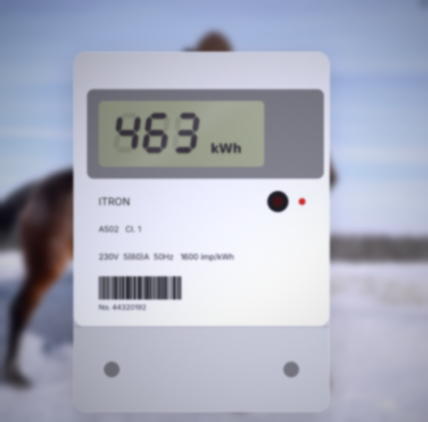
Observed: 463 kWh
